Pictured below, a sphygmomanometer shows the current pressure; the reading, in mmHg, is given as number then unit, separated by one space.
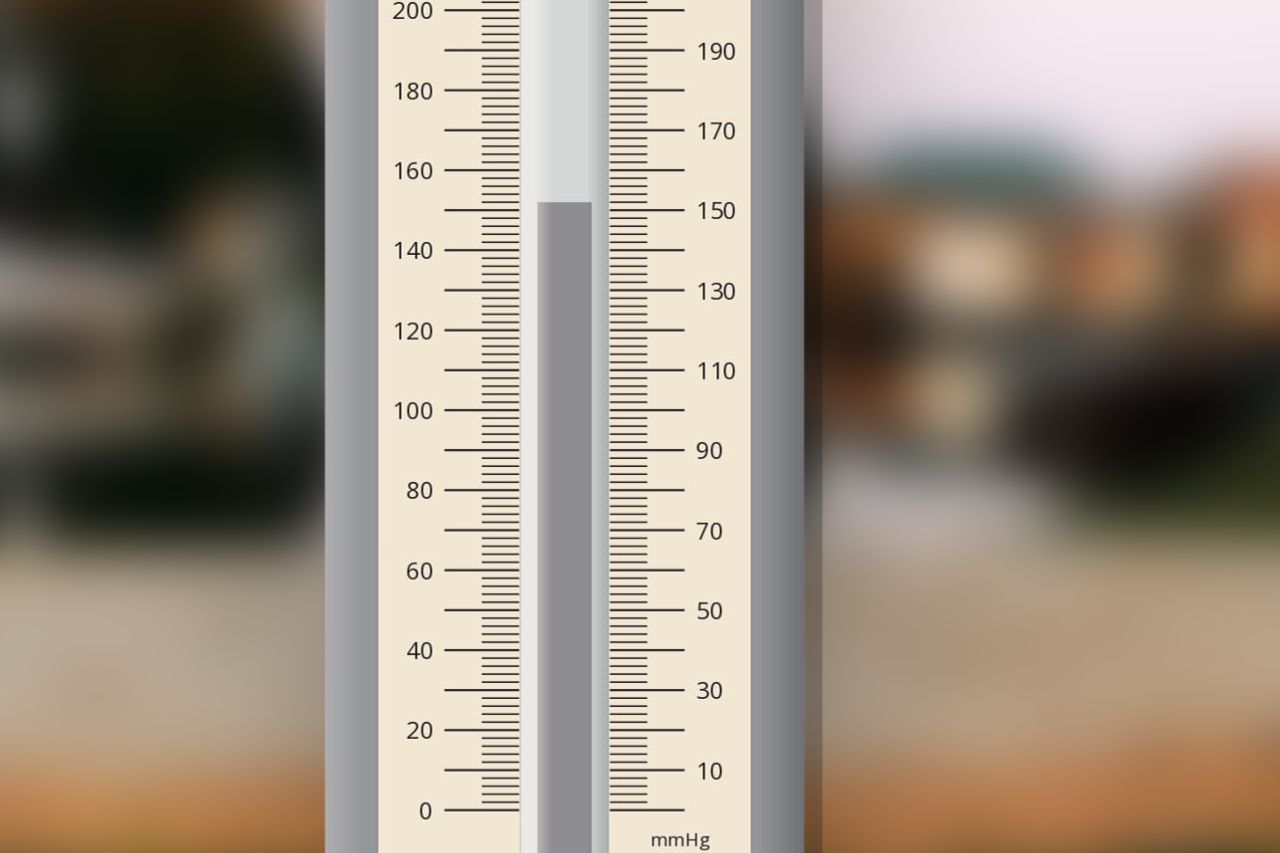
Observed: 152 mmHg
